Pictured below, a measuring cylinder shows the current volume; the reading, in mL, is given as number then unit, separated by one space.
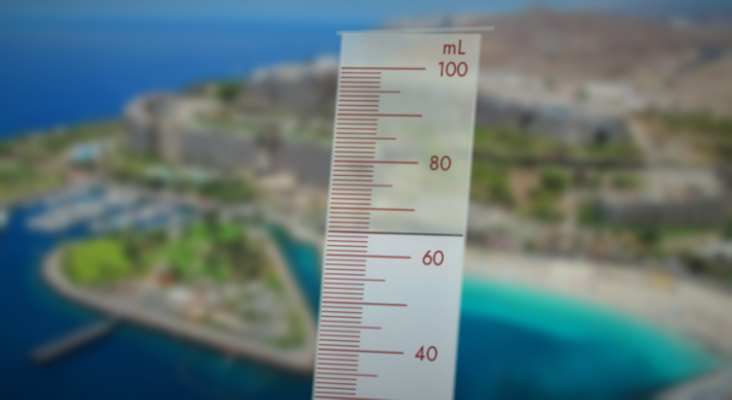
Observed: 65 mL
